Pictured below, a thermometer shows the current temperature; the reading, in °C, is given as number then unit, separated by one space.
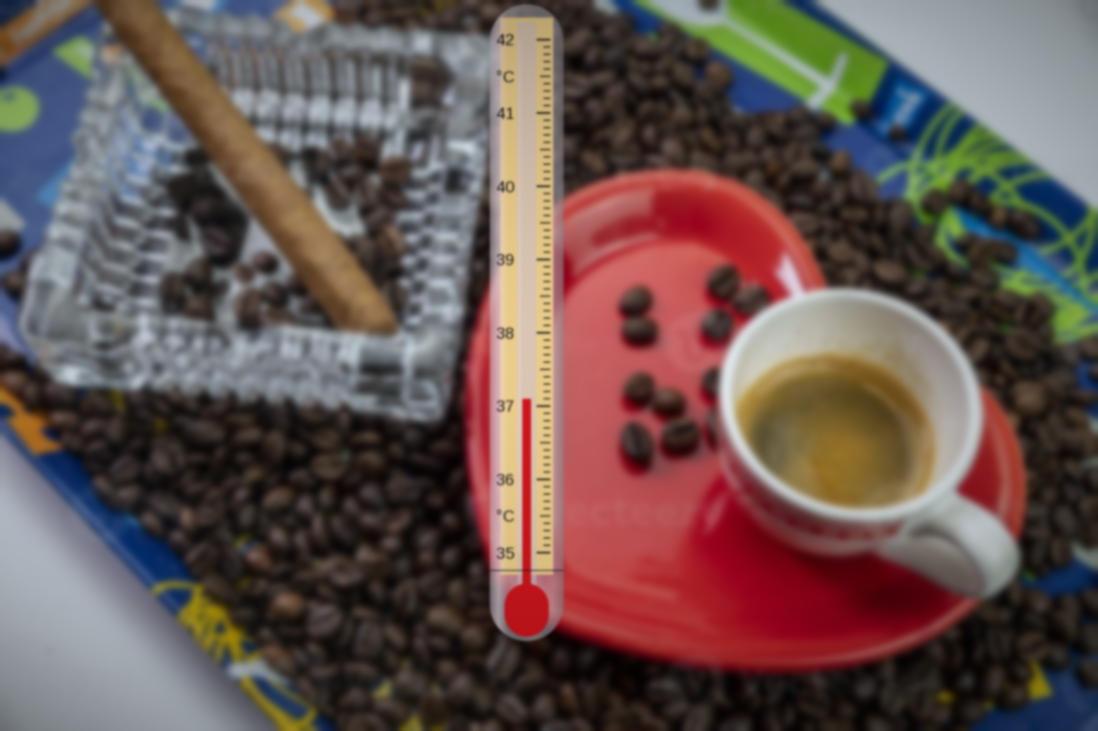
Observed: 37.1 °C
